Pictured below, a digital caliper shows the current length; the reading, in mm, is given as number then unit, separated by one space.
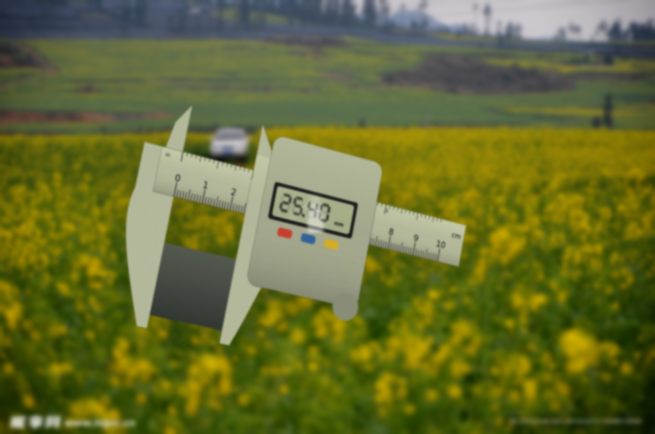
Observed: 25.40 mm
